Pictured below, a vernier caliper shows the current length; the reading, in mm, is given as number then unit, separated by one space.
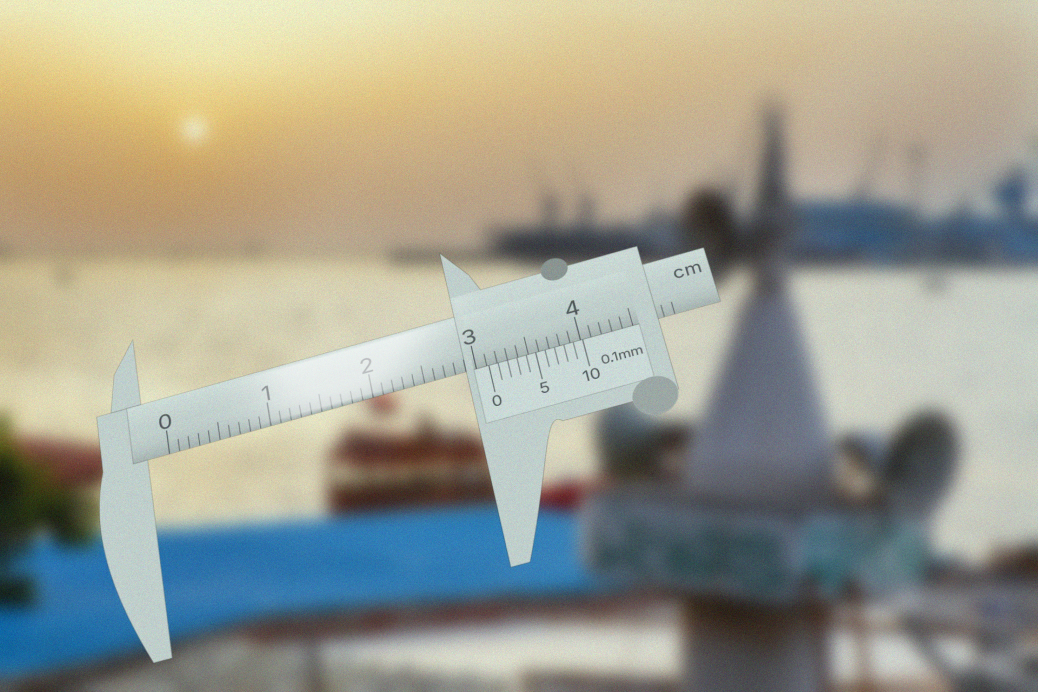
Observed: 31.2 mm
